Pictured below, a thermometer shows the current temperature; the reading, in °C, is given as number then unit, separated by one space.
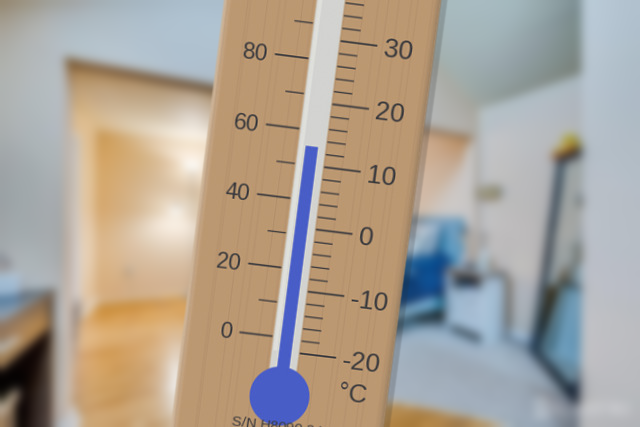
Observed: 13 °C
